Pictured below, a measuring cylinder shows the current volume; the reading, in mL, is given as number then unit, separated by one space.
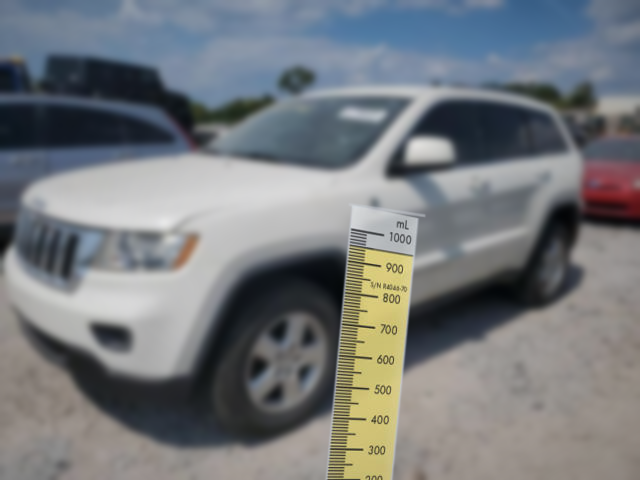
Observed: 950 mL
